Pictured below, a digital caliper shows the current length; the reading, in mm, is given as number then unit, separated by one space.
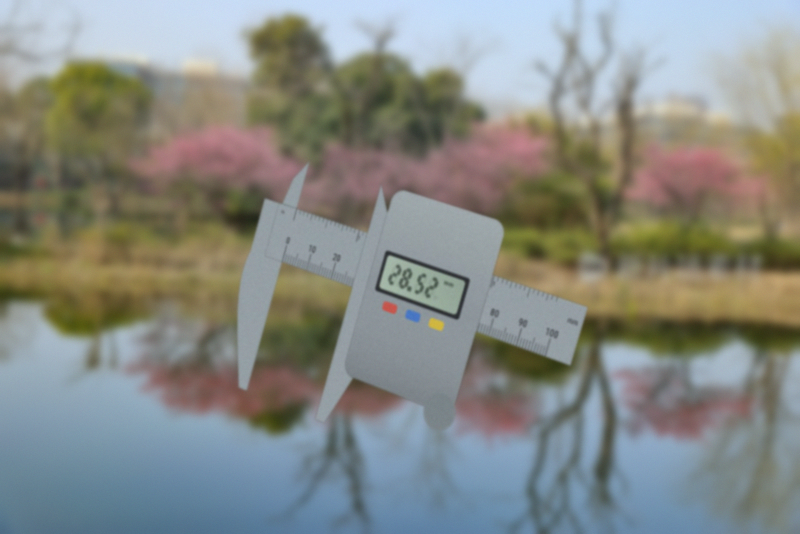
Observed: 28.52 mm
